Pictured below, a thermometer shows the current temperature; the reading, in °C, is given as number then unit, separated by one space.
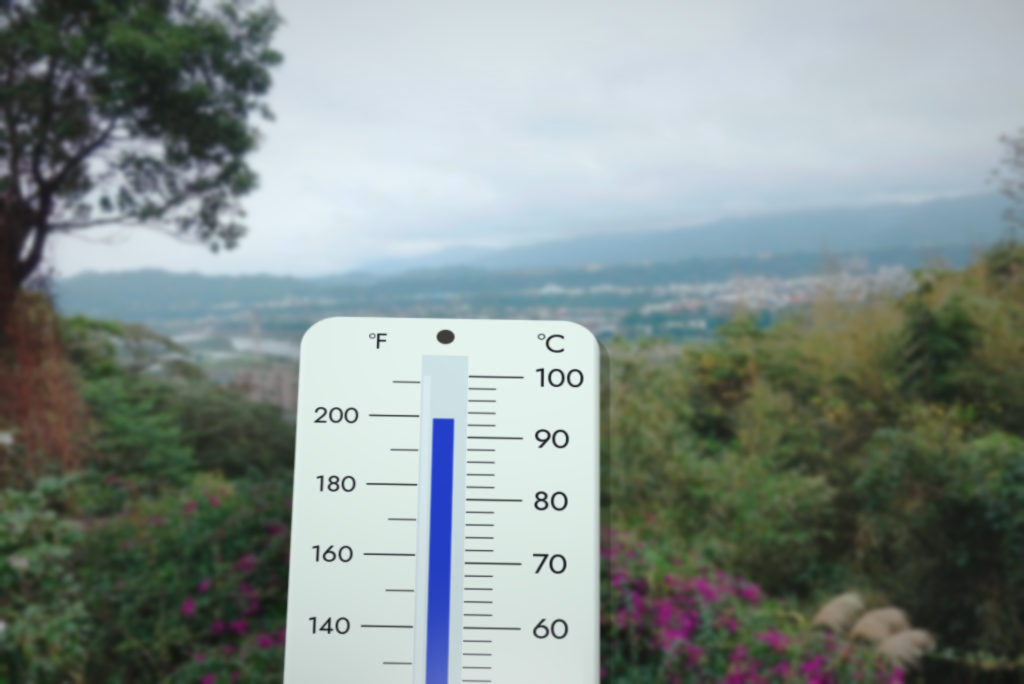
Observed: 93 °C
